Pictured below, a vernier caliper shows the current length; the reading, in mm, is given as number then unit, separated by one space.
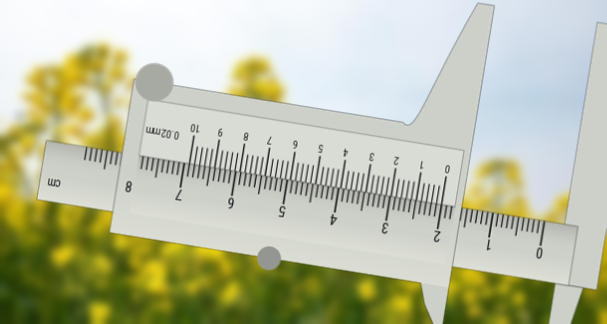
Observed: 20.0 mm
